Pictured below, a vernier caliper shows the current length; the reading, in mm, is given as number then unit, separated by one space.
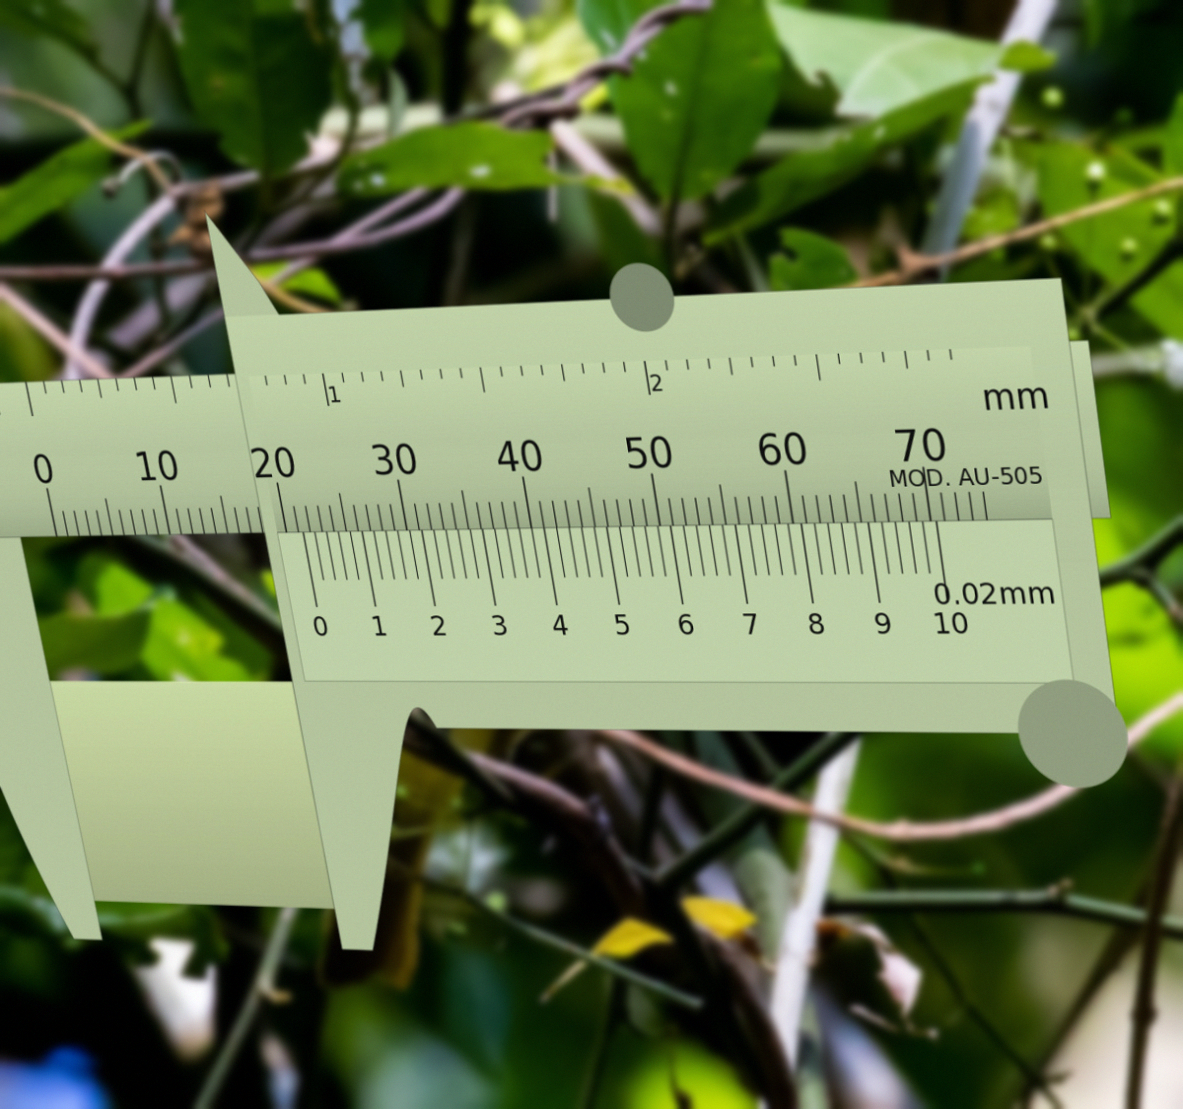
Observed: 21.4 mm
